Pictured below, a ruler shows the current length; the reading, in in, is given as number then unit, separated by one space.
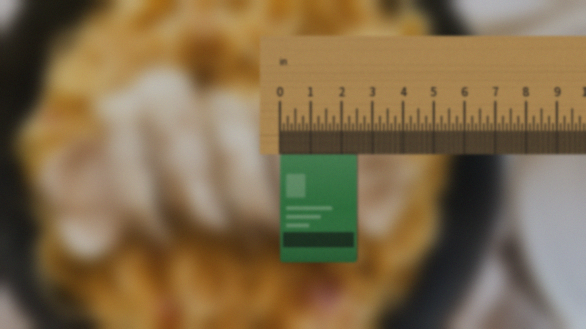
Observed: 2.5 in
